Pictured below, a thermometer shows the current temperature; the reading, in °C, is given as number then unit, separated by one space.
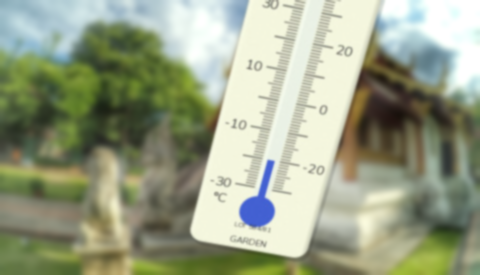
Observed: -20 °C
